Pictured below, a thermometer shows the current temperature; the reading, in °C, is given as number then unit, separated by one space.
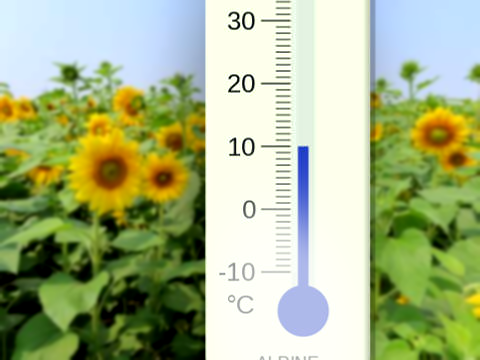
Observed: 10 °C
